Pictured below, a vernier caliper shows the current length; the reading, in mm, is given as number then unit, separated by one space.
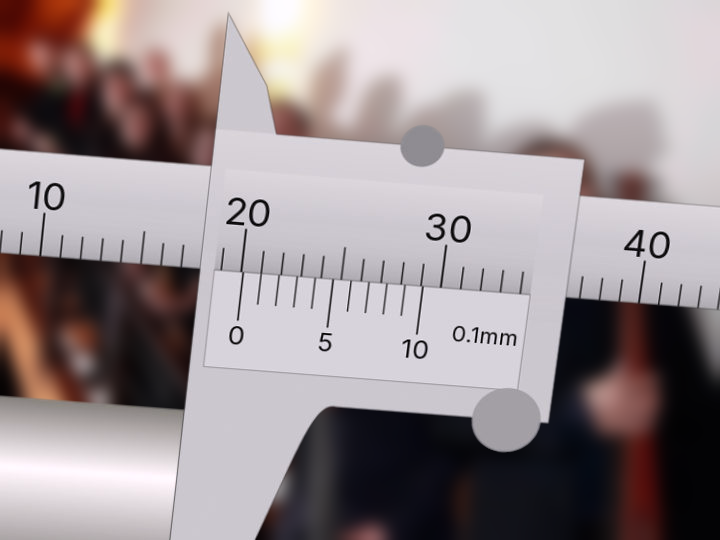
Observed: 20.1 mm
